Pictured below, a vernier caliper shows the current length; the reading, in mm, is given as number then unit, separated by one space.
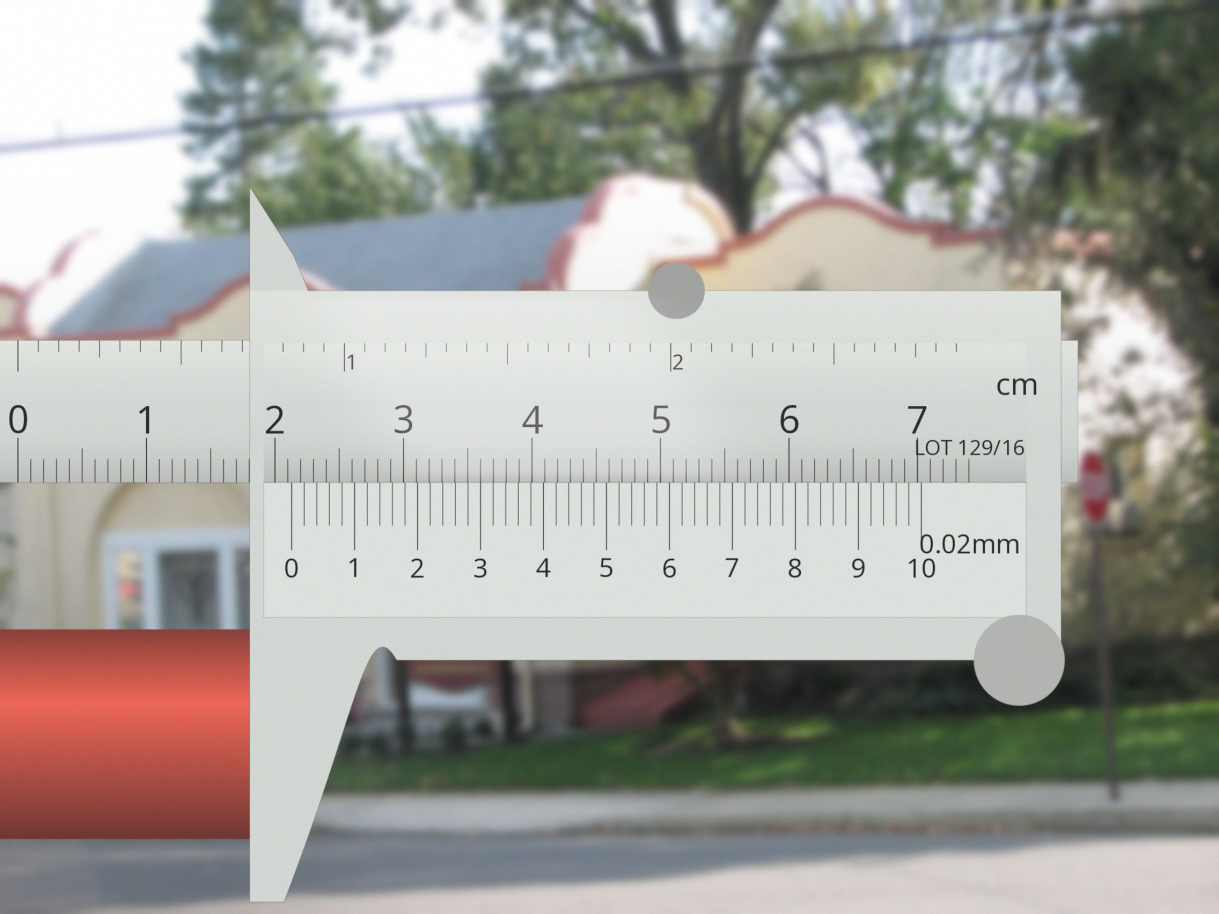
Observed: 21.3 mm
